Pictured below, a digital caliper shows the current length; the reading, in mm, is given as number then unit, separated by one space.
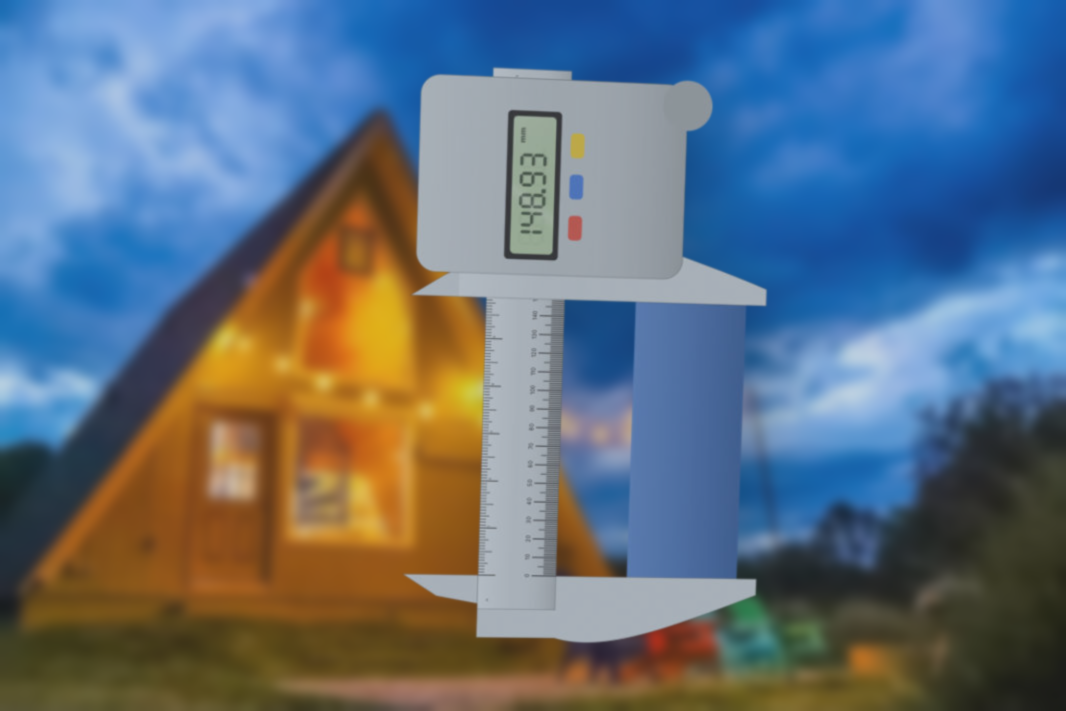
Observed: 148.93 mm
